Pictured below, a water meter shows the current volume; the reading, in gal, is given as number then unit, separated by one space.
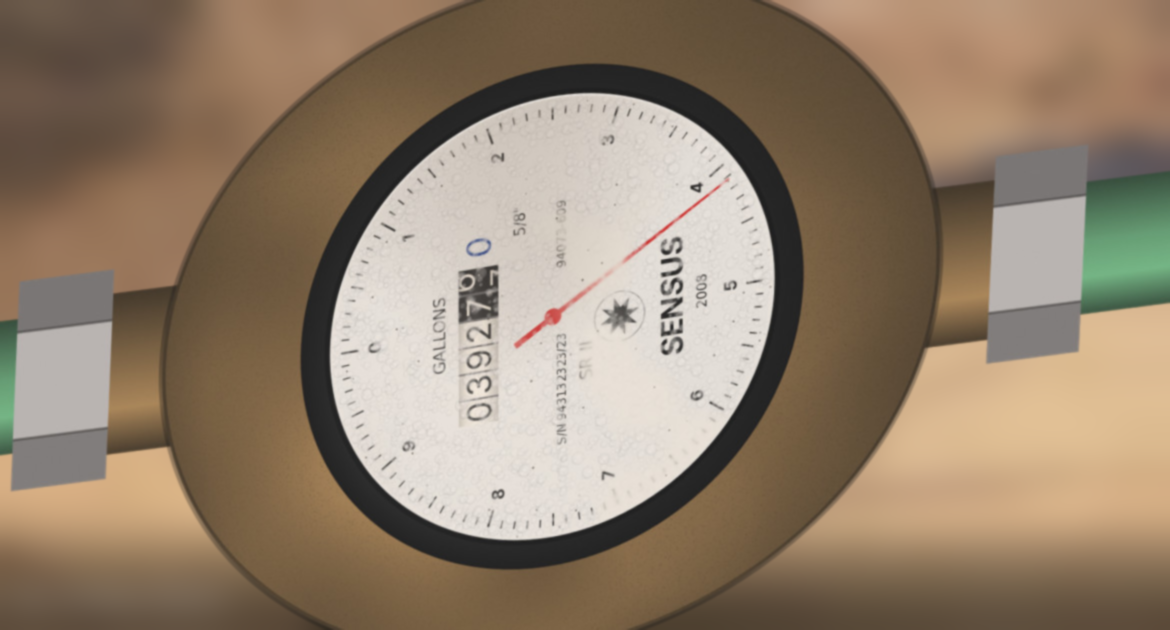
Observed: 392764.1 gal
